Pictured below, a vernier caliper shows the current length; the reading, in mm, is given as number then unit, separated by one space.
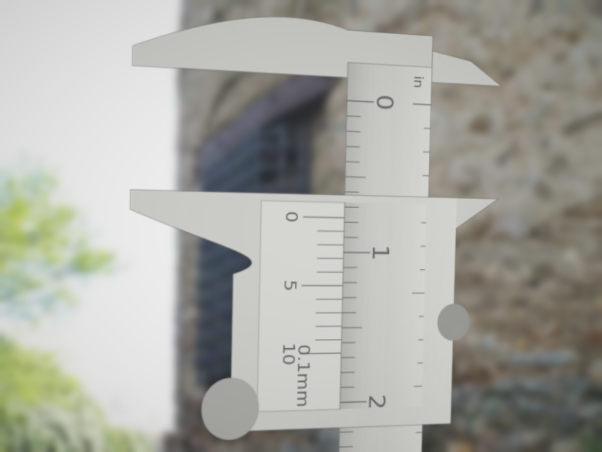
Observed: 7.7 mm
